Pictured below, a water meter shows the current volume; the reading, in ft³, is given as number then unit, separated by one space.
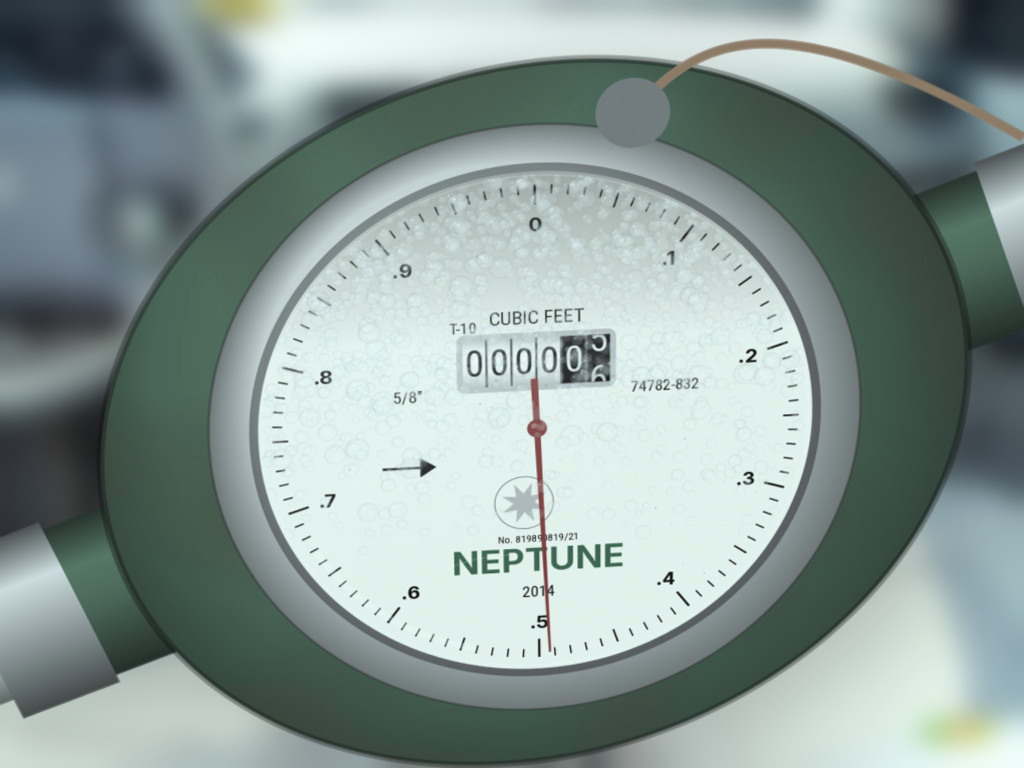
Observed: 5.49 ft³
